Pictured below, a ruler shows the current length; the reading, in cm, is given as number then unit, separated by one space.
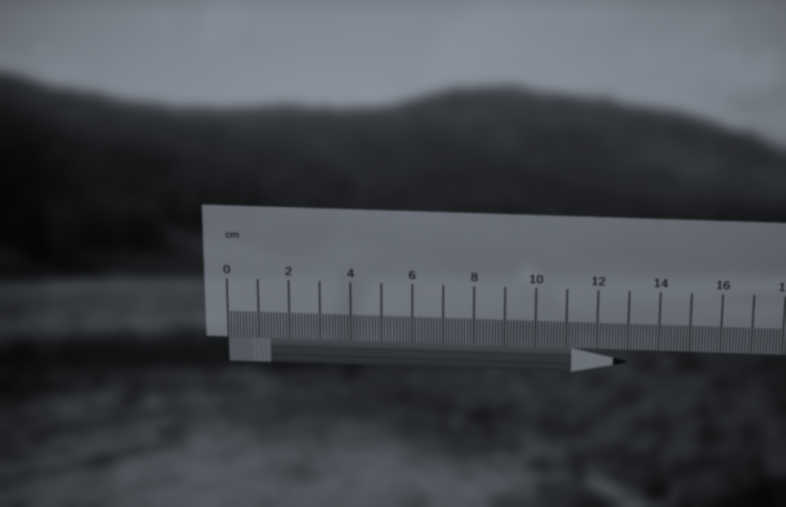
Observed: 13 cm
